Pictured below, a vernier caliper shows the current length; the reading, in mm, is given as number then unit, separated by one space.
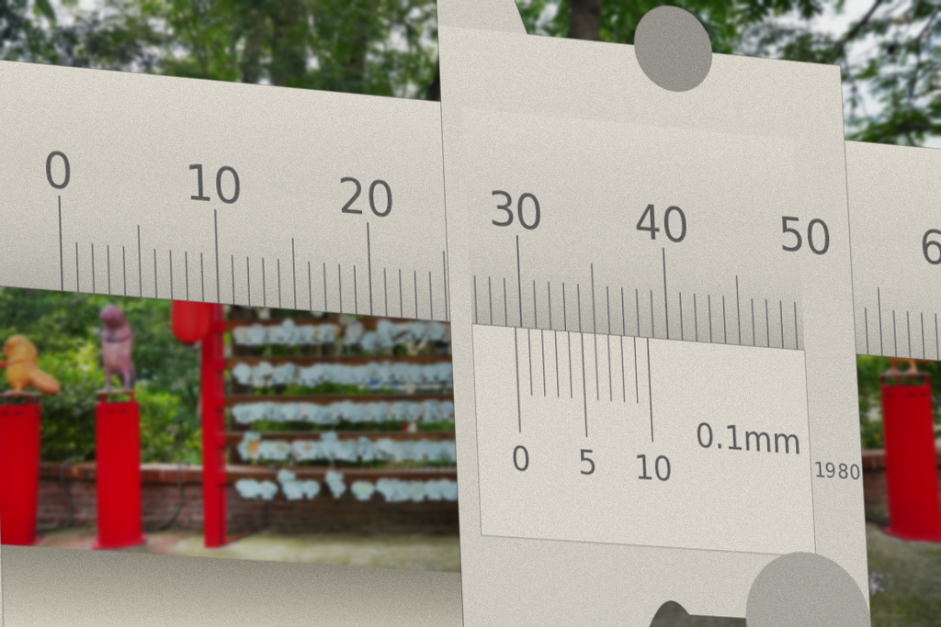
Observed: 29.6 mm
